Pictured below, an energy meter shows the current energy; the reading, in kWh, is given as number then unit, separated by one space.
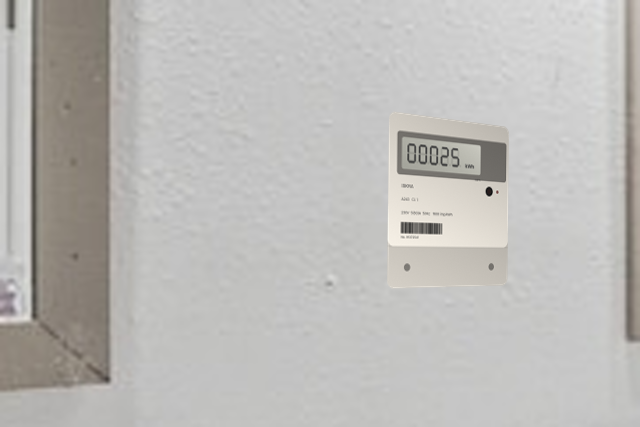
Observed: 25 kWh
